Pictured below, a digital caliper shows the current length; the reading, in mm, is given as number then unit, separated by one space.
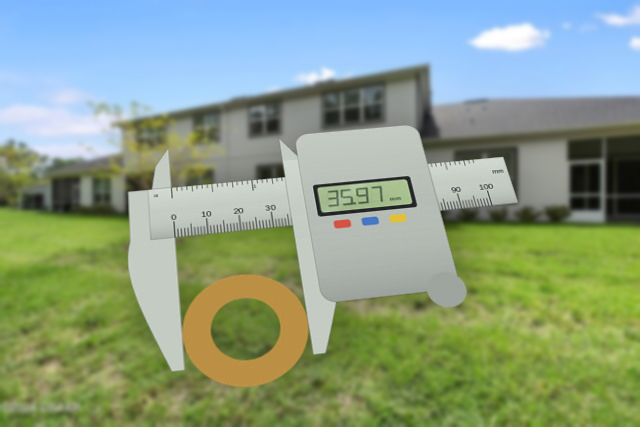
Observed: 35.97 mm
